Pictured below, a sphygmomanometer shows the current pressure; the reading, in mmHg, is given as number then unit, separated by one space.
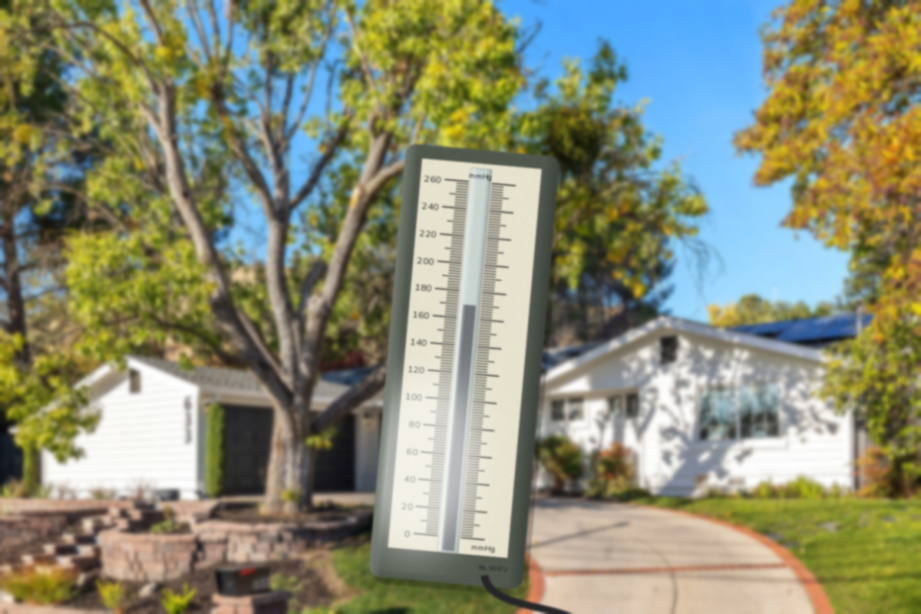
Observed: 170 mmHg
